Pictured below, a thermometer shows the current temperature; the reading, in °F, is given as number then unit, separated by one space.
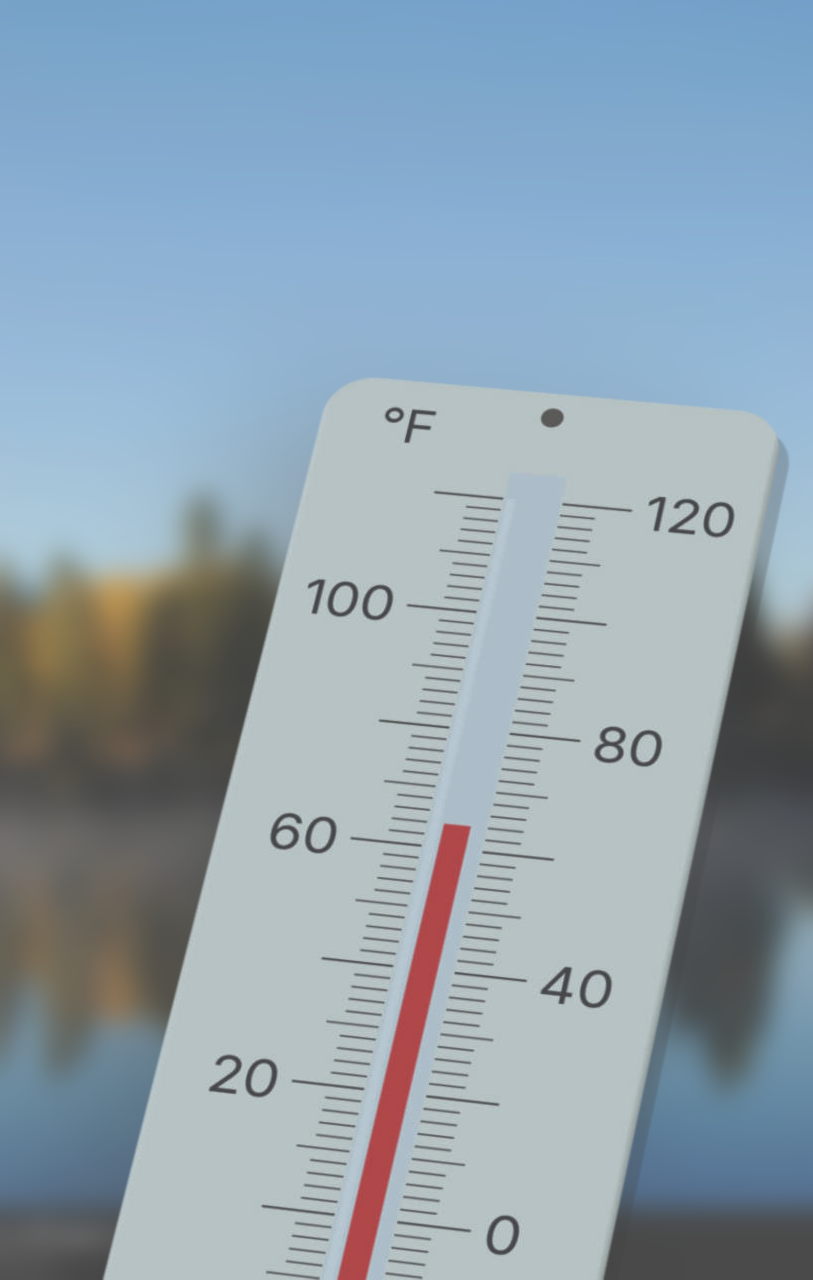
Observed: 64 °F
